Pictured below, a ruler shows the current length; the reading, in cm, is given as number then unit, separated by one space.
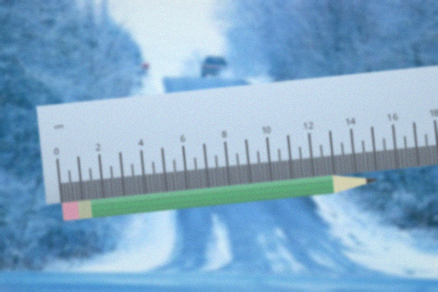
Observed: 15 cm
